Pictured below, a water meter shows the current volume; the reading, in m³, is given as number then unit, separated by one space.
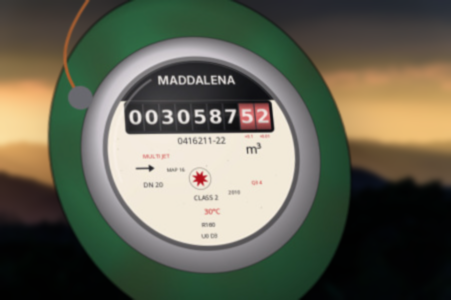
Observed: 30587.52 m³
